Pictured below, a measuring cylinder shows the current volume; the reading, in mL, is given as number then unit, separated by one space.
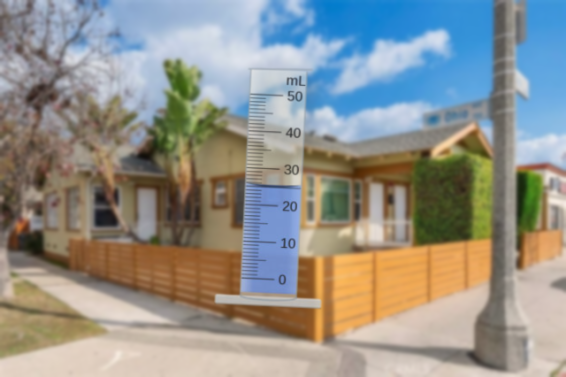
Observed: 25 mL
